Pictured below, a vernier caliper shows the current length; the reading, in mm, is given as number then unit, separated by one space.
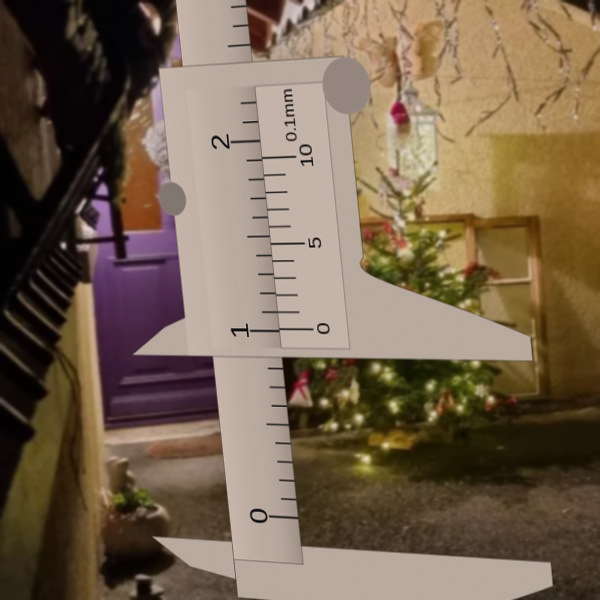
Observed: 10.1 mm
